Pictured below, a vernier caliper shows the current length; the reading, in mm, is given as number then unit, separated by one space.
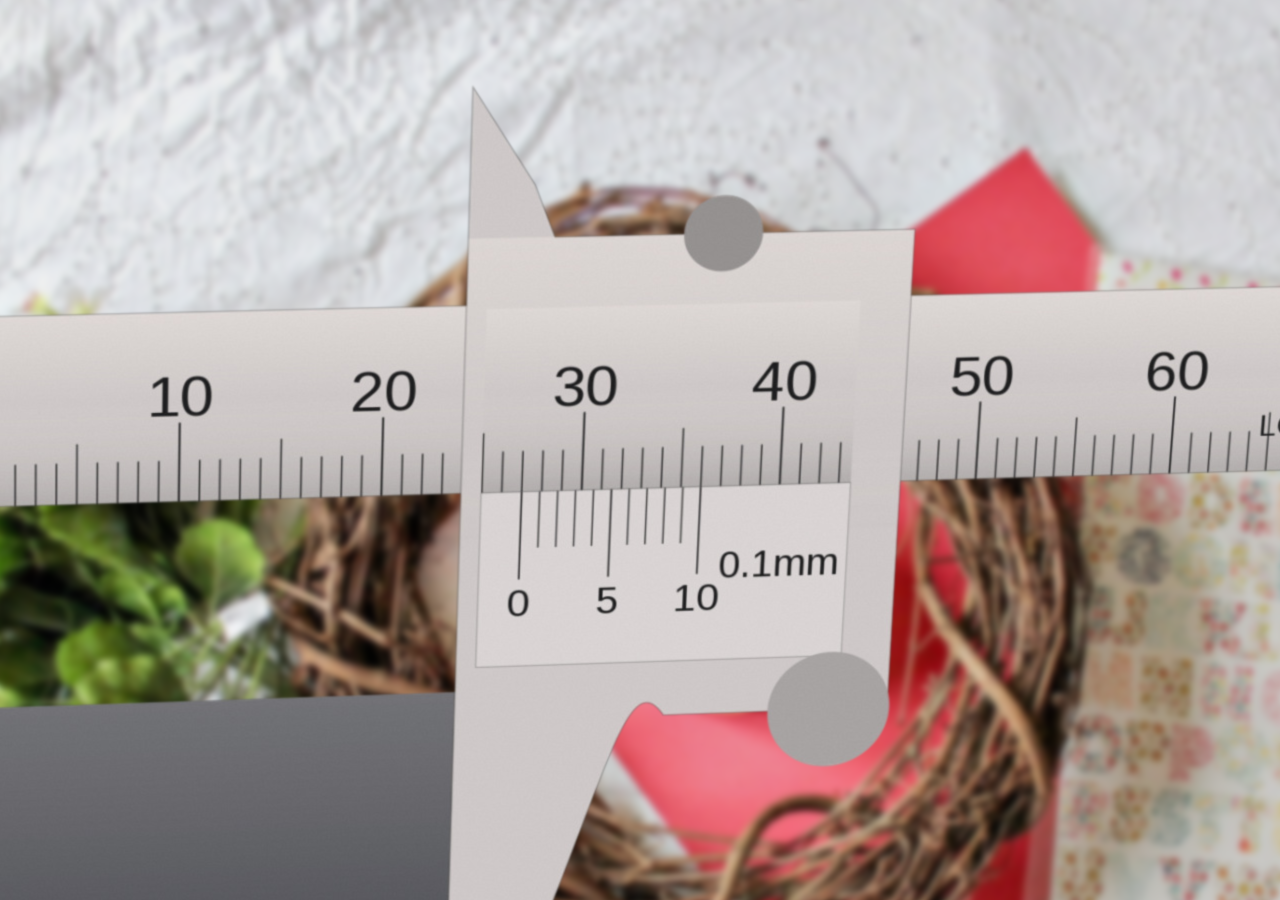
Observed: 27.0 mm
